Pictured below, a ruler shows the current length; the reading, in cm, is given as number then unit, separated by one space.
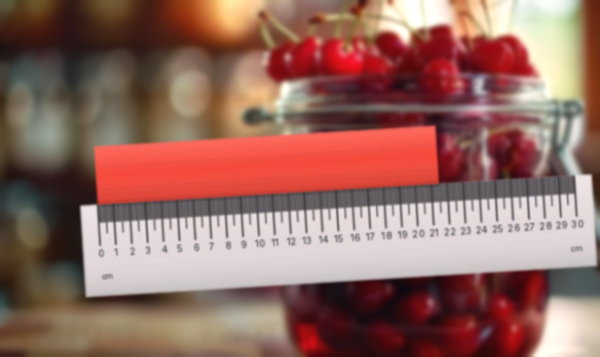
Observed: 21.5 cm
